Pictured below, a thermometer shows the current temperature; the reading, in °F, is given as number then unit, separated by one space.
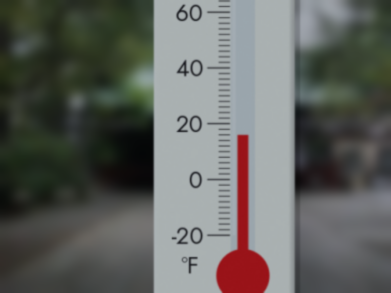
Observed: 16 °F
